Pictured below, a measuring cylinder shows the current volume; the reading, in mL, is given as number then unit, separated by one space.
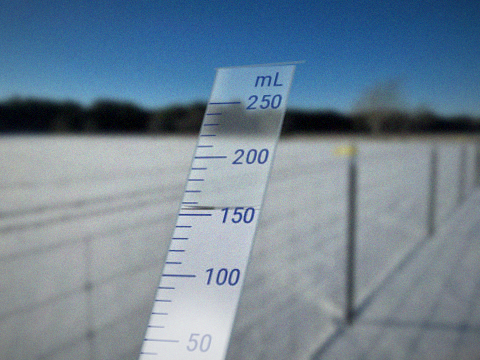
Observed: 155 mL
